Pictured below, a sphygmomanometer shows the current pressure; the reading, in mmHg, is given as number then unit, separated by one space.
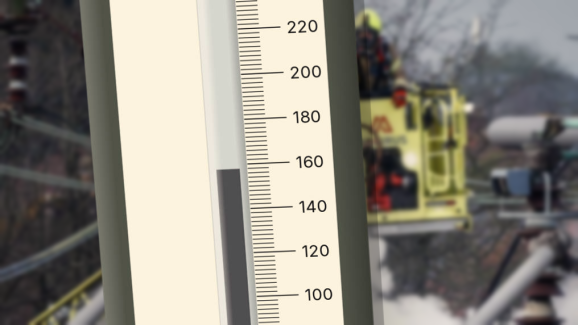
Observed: 158 mmHg
